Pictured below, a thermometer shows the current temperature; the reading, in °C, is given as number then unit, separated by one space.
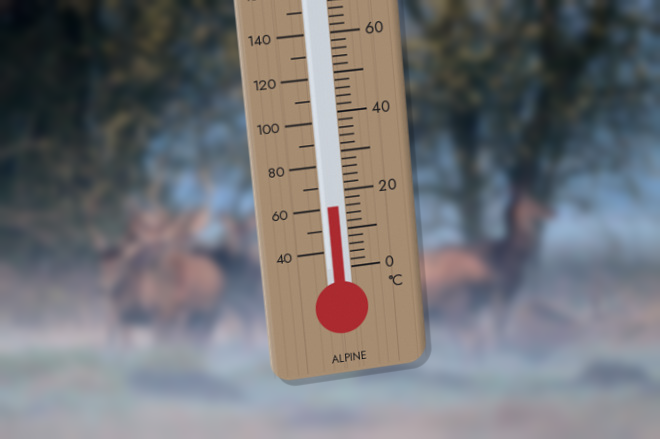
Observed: 16 °C
